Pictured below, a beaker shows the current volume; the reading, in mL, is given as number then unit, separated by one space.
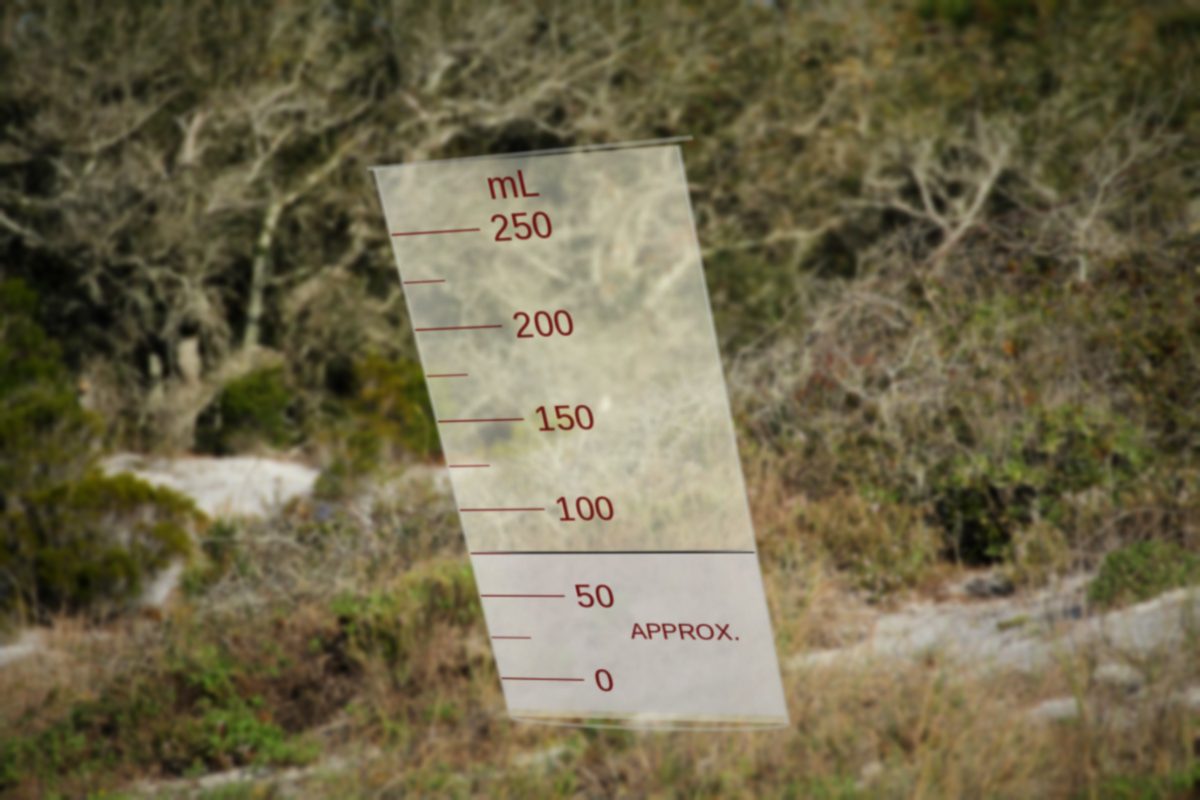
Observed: 75 mL
